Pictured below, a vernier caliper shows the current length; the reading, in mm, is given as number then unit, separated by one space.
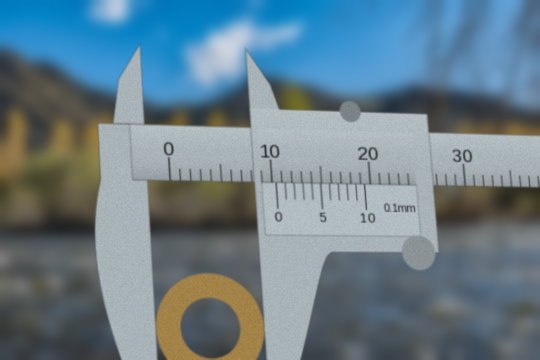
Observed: 10.4 mm
